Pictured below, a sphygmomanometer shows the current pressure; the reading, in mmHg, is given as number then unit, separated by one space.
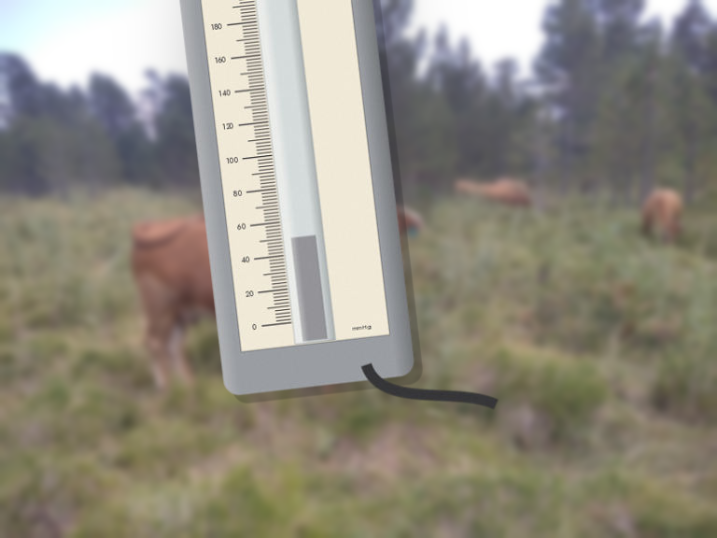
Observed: 50 mmHg
